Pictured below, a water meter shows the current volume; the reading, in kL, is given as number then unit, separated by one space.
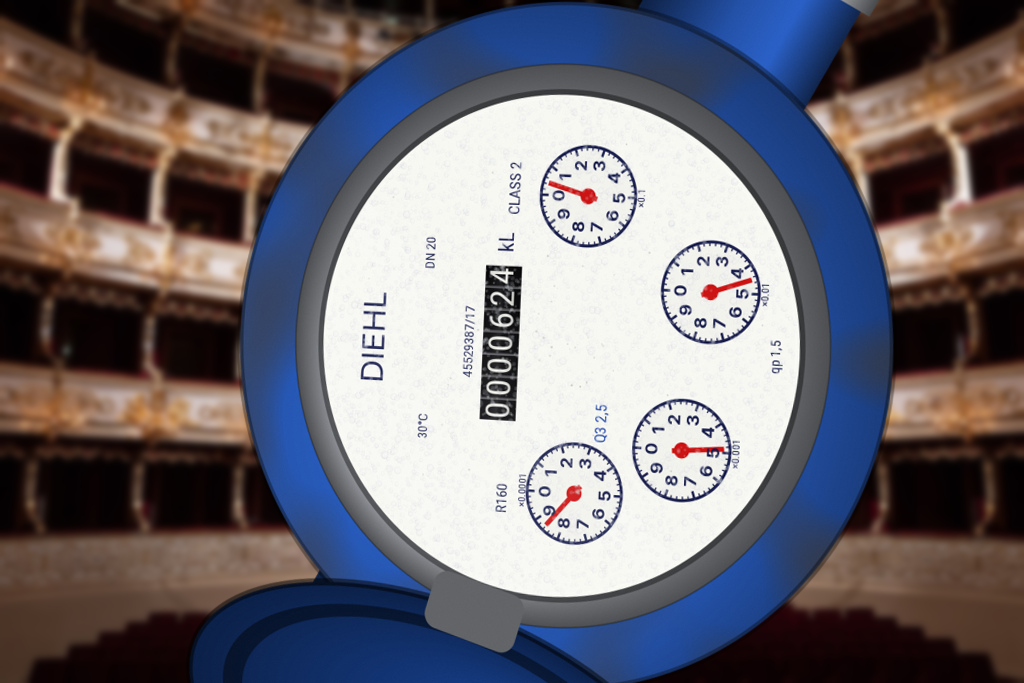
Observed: 624.0448 kL
